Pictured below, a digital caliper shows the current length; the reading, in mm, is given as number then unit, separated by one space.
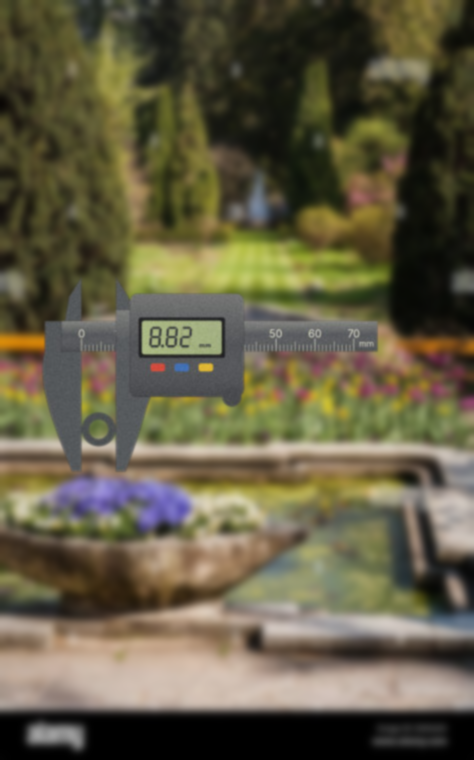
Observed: 8.82 mm
